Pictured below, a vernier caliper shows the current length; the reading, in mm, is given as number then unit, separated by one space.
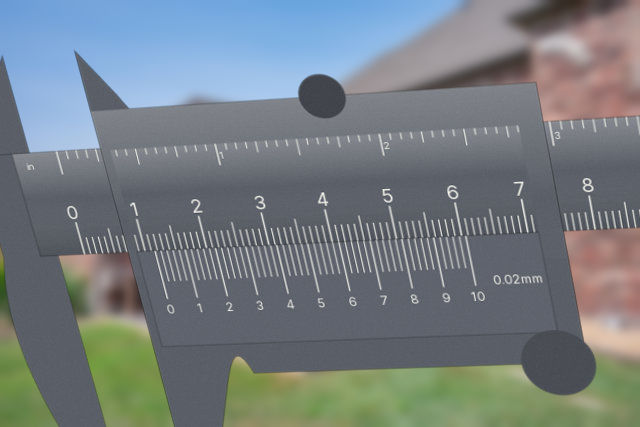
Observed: 11.6 mm
